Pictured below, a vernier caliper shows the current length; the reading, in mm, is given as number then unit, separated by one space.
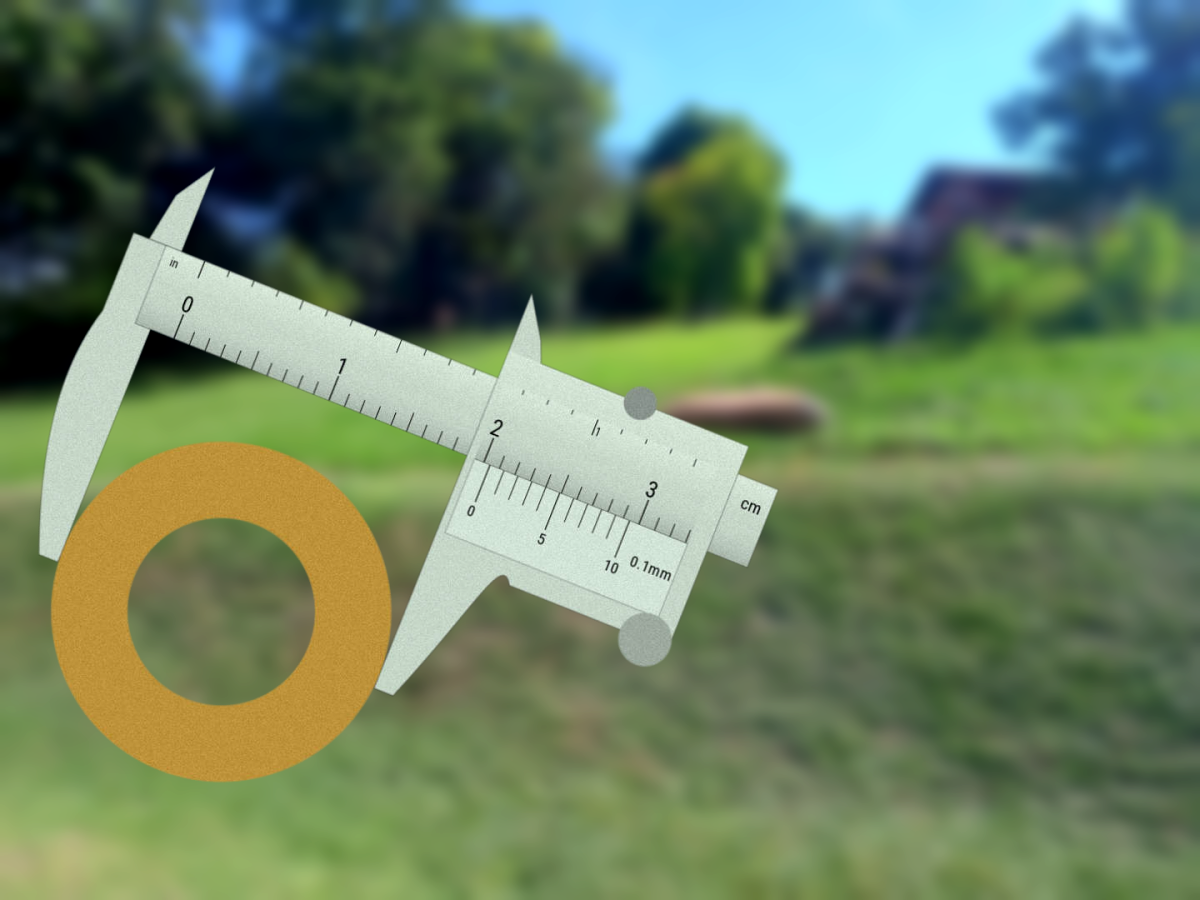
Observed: 20.4 mm
